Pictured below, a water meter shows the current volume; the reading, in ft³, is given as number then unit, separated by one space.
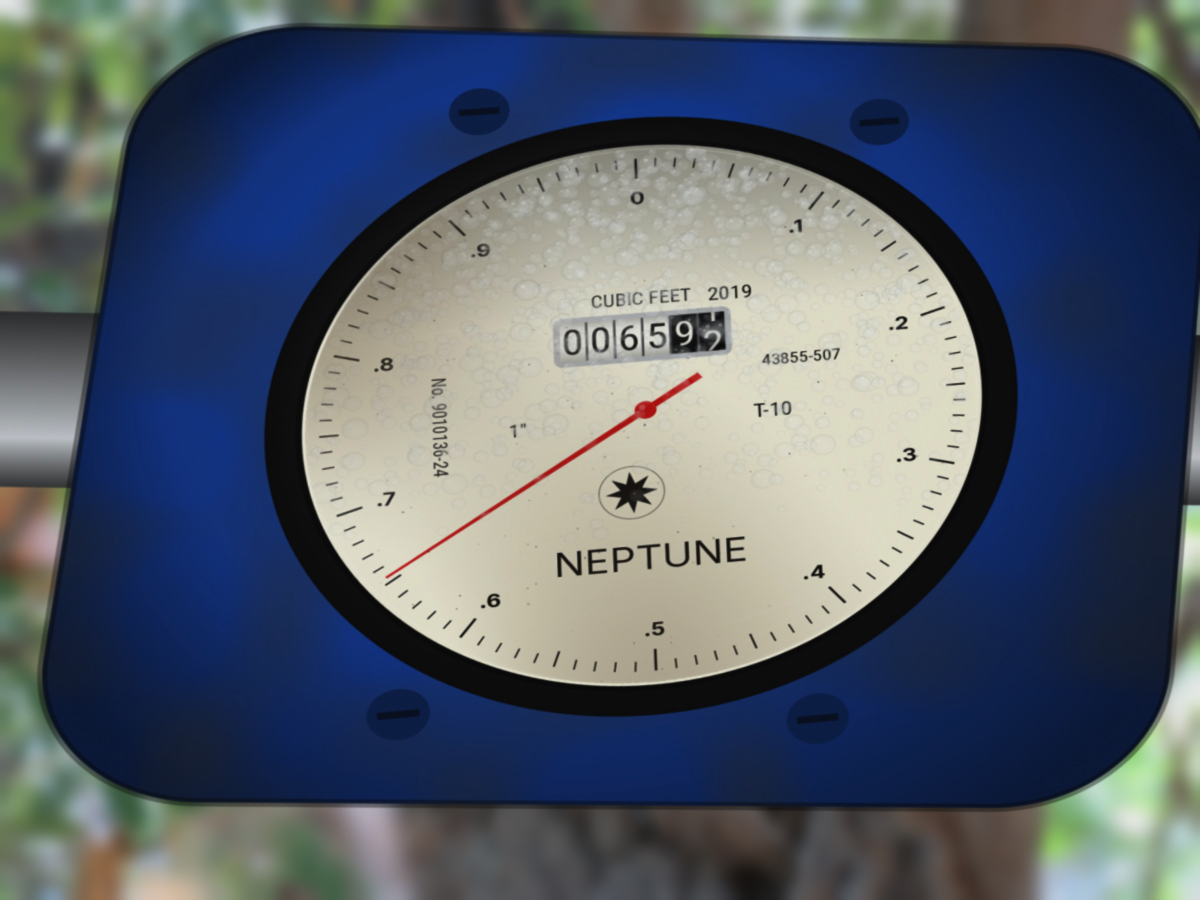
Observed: 6591.65 ft³
